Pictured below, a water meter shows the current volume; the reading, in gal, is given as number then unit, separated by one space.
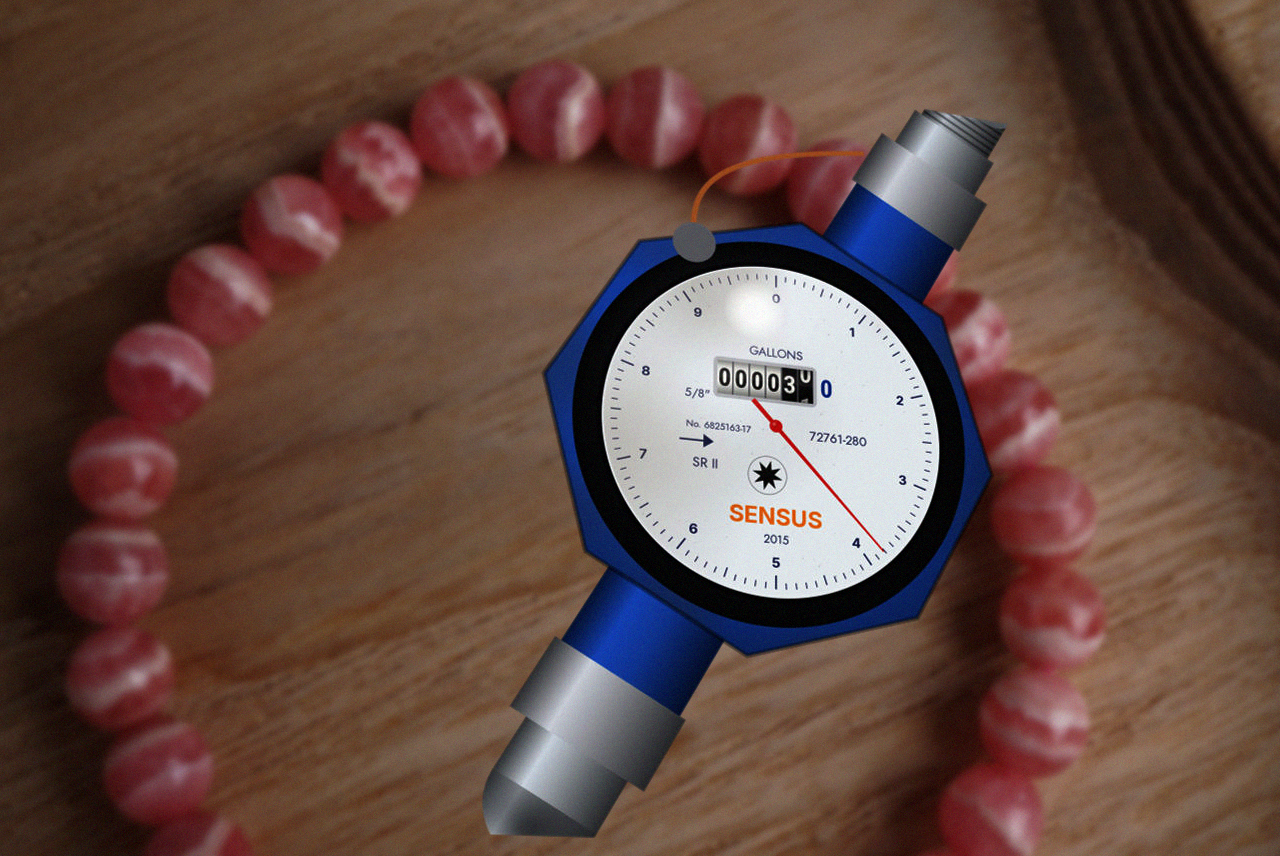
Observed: 303.8 gal
